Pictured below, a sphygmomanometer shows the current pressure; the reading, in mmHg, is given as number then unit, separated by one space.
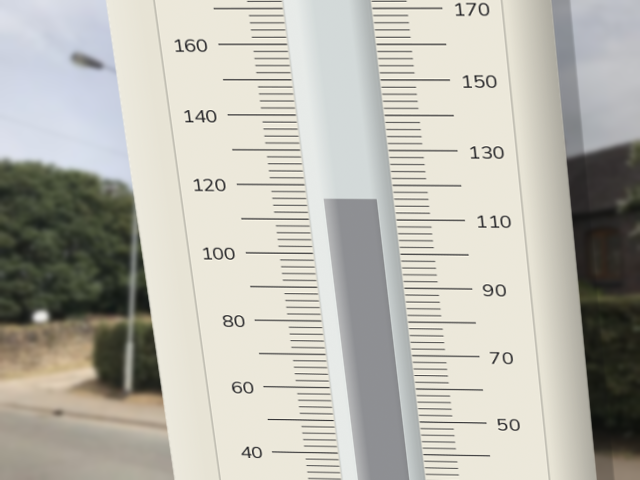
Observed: 116 mmHg
